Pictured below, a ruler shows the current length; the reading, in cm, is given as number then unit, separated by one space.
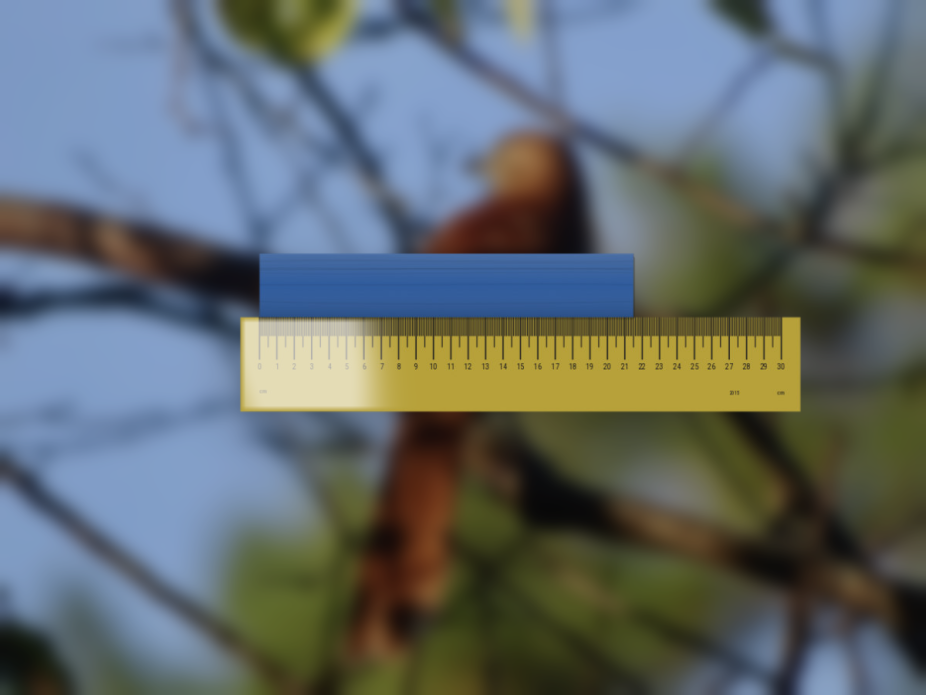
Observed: 21.5 cm
